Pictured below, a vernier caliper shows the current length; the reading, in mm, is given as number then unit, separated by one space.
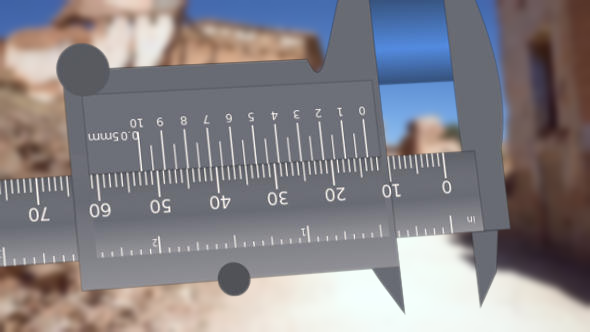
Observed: 13.6 mm
